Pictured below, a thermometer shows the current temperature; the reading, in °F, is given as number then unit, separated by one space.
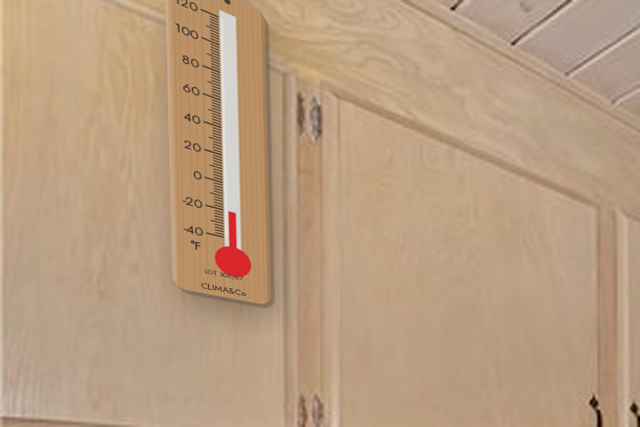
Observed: -20 °F
